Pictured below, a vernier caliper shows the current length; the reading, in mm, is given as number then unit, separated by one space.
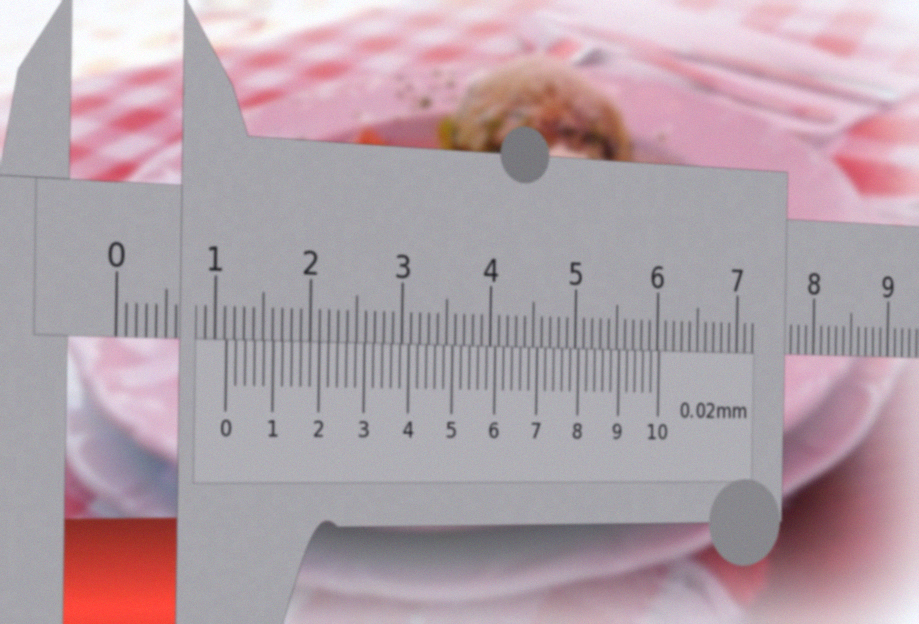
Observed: 11.2 mm
